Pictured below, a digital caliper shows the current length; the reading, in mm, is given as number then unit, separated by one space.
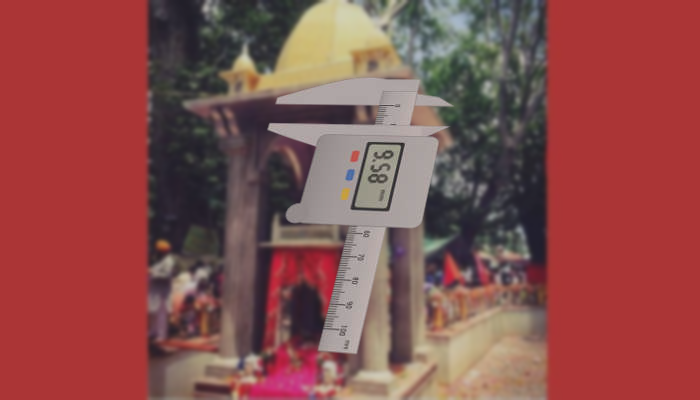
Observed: 9.58 mm
